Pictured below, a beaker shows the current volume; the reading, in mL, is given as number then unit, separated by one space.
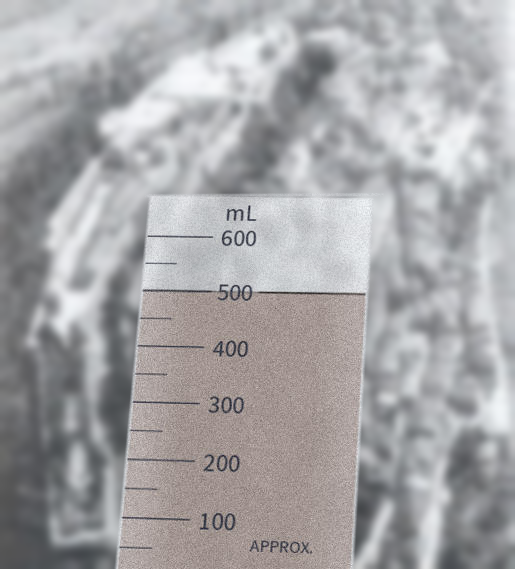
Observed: 500 mL
